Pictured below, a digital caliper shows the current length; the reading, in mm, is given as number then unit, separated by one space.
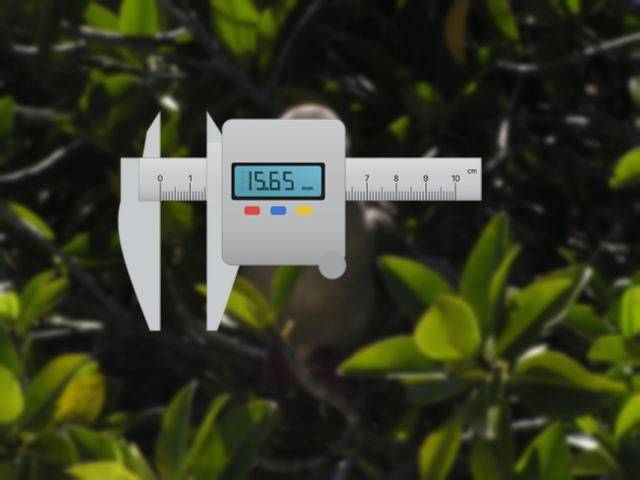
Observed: 15.65 mm
